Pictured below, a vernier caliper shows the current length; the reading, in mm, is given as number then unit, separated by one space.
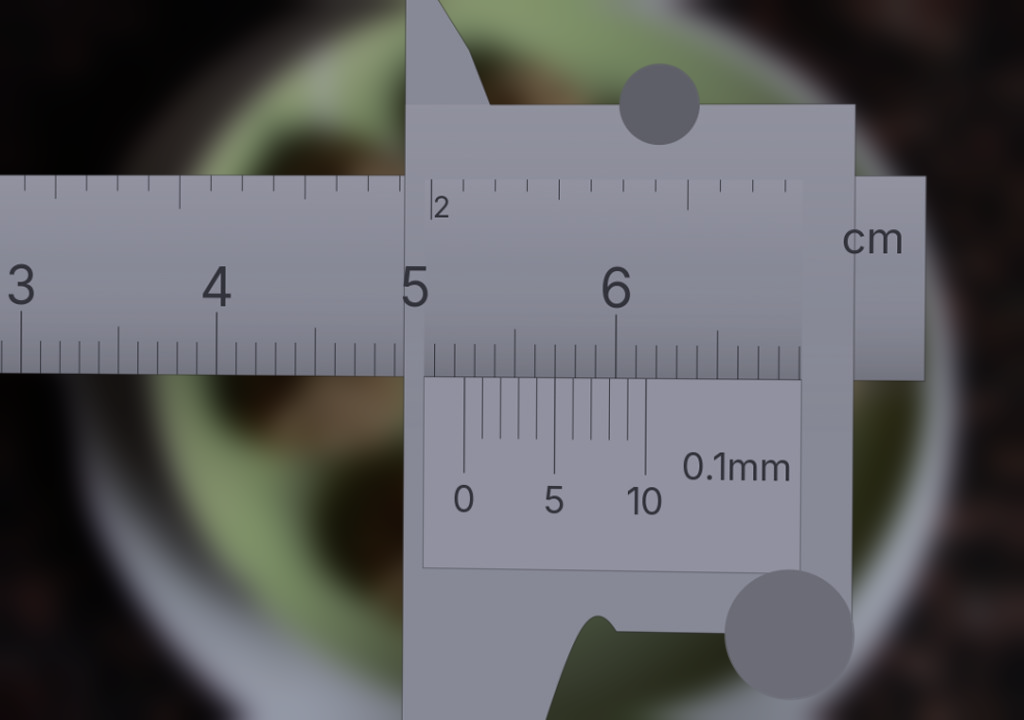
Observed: 52.5 mm
